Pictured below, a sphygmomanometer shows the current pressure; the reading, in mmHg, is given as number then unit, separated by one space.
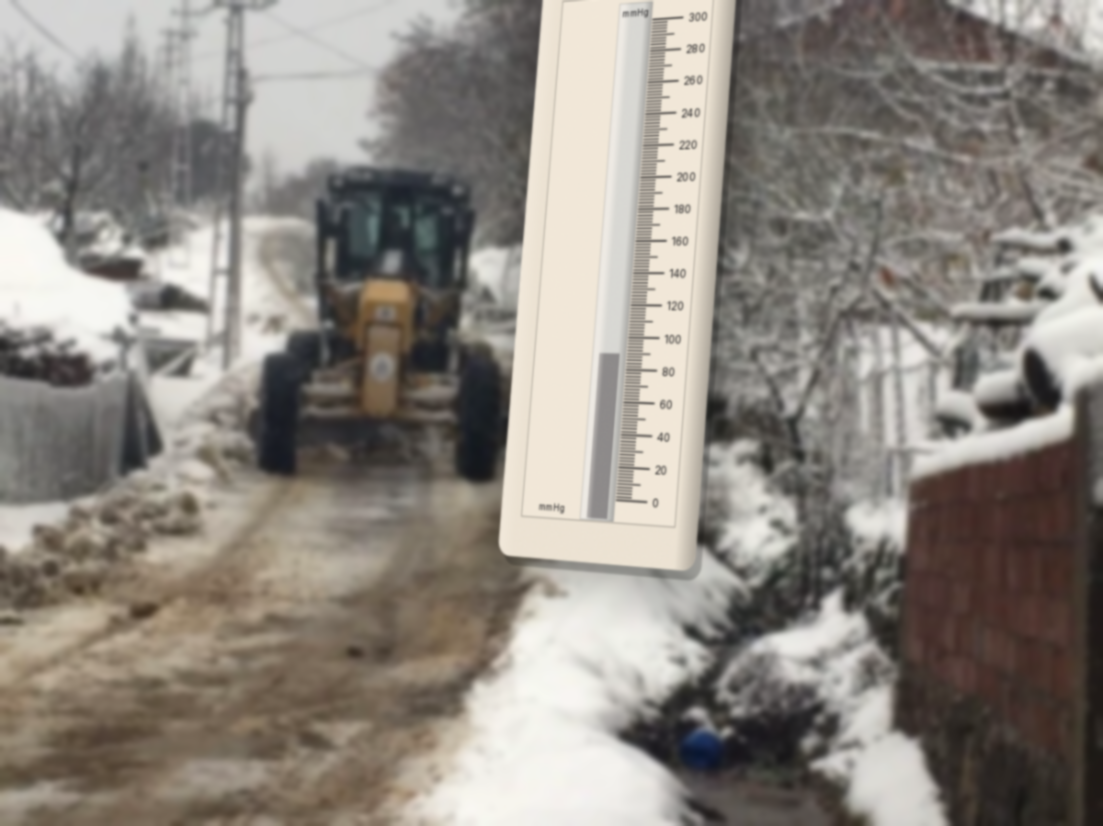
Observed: 90 mmHg
